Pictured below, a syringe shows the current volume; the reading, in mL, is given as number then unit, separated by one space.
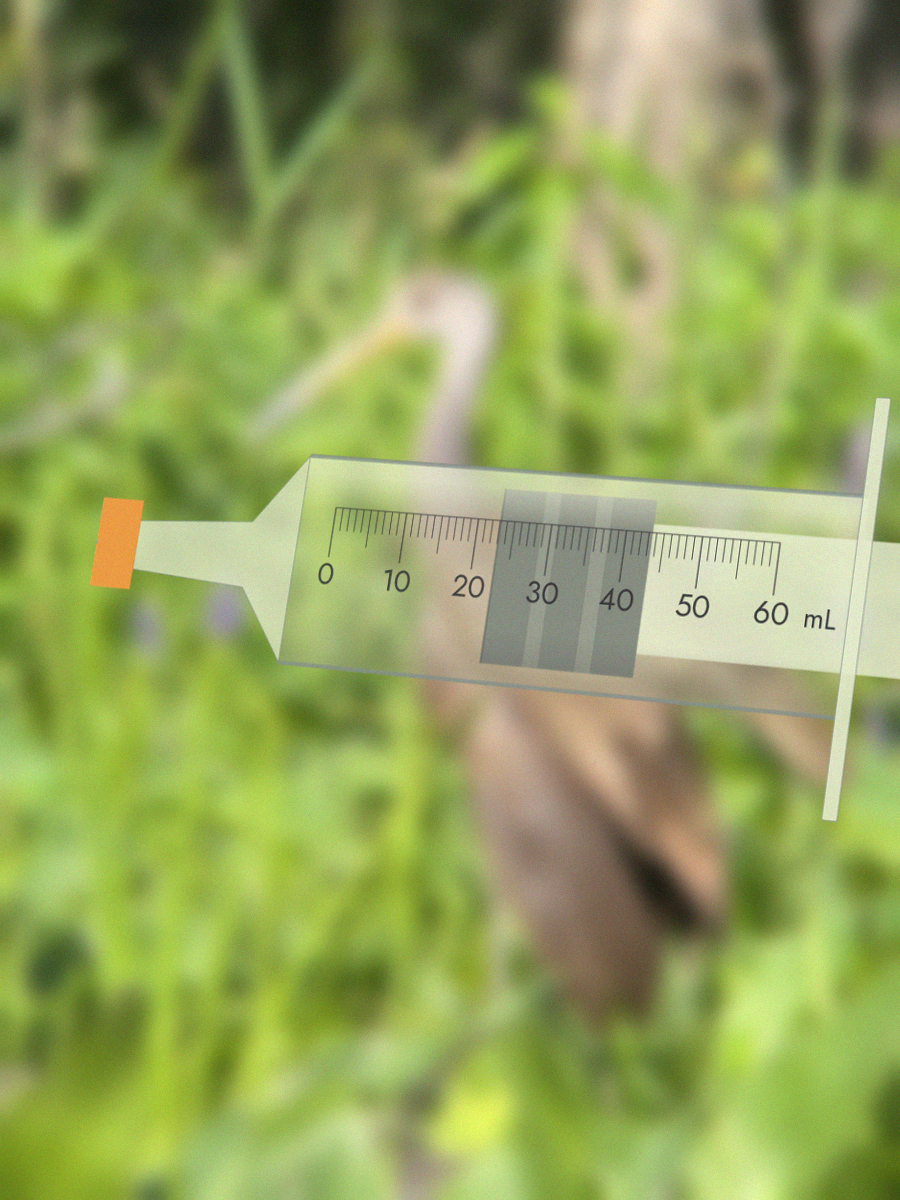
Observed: 23 mL
